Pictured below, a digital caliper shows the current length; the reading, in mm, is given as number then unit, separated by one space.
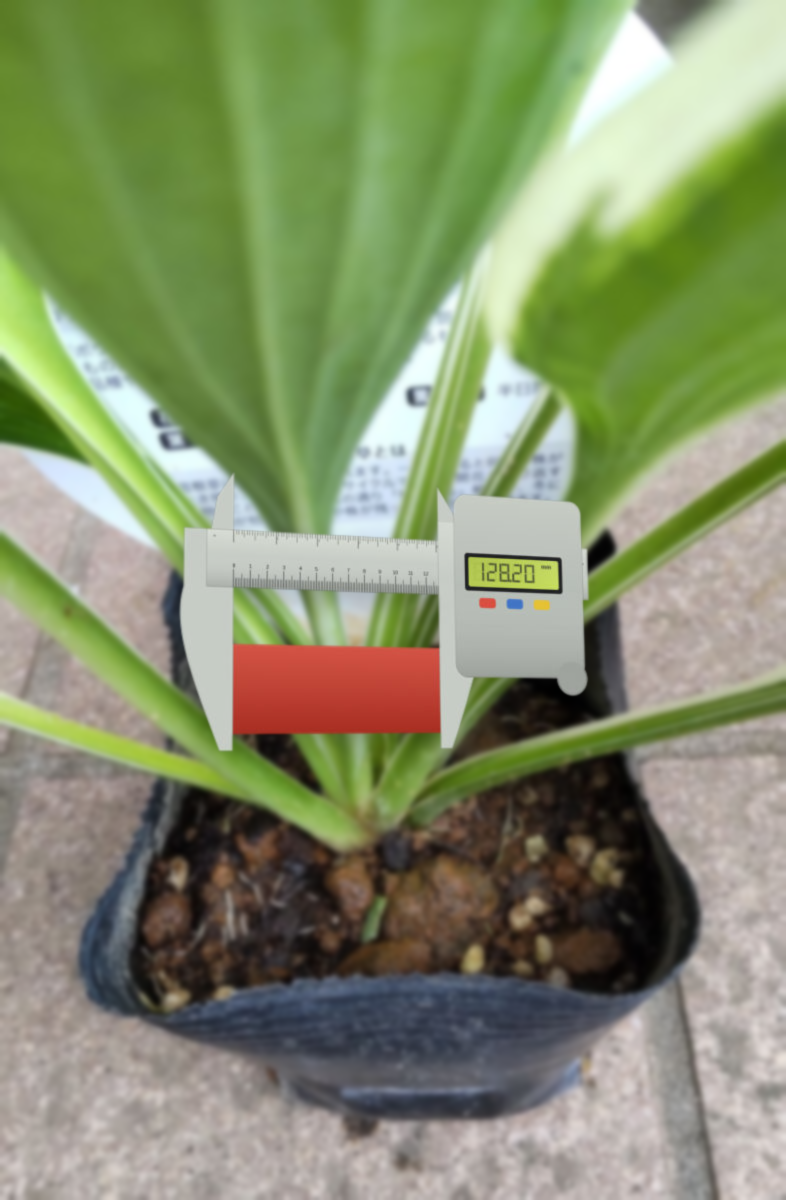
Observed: 128.20 mm
